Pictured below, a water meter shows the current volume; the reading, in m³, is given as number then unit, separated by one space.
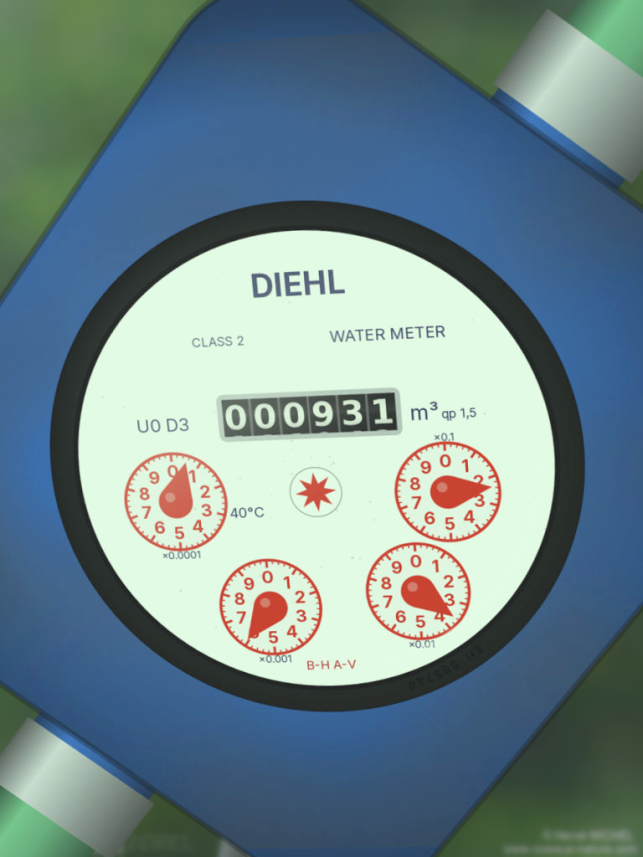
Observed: 931.2360 m³
